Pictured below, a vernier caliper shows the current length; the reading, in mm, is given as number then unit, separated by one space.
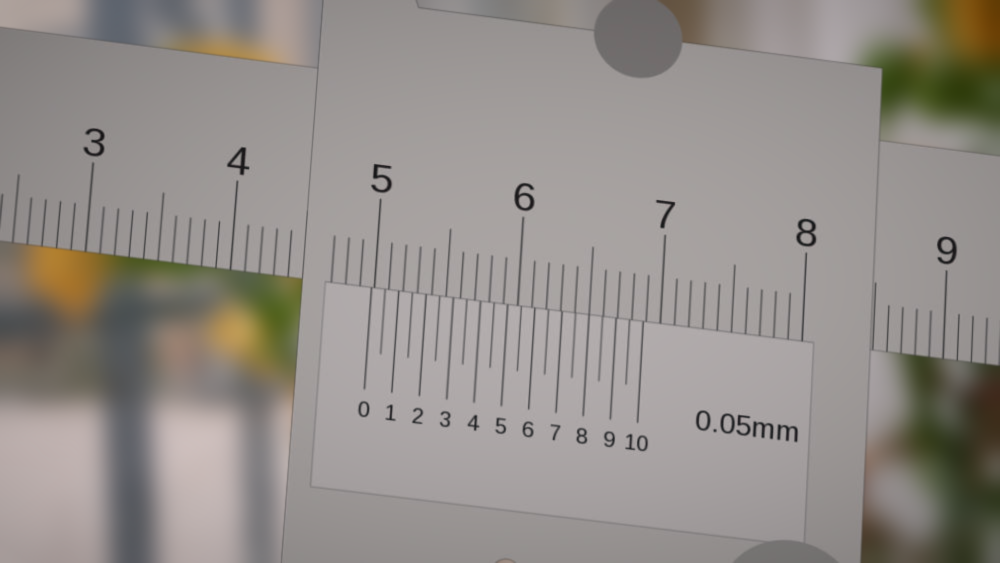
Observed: 49.8 mm
